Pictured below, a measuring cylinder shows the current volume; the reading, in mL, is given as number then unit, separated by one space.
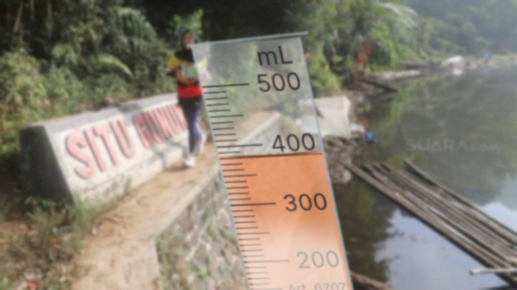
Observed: 380 mL
